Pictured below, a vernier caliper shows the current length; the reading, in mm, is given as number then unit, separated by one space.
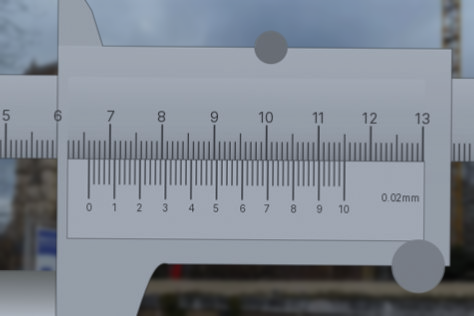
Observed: 66.0 mm
